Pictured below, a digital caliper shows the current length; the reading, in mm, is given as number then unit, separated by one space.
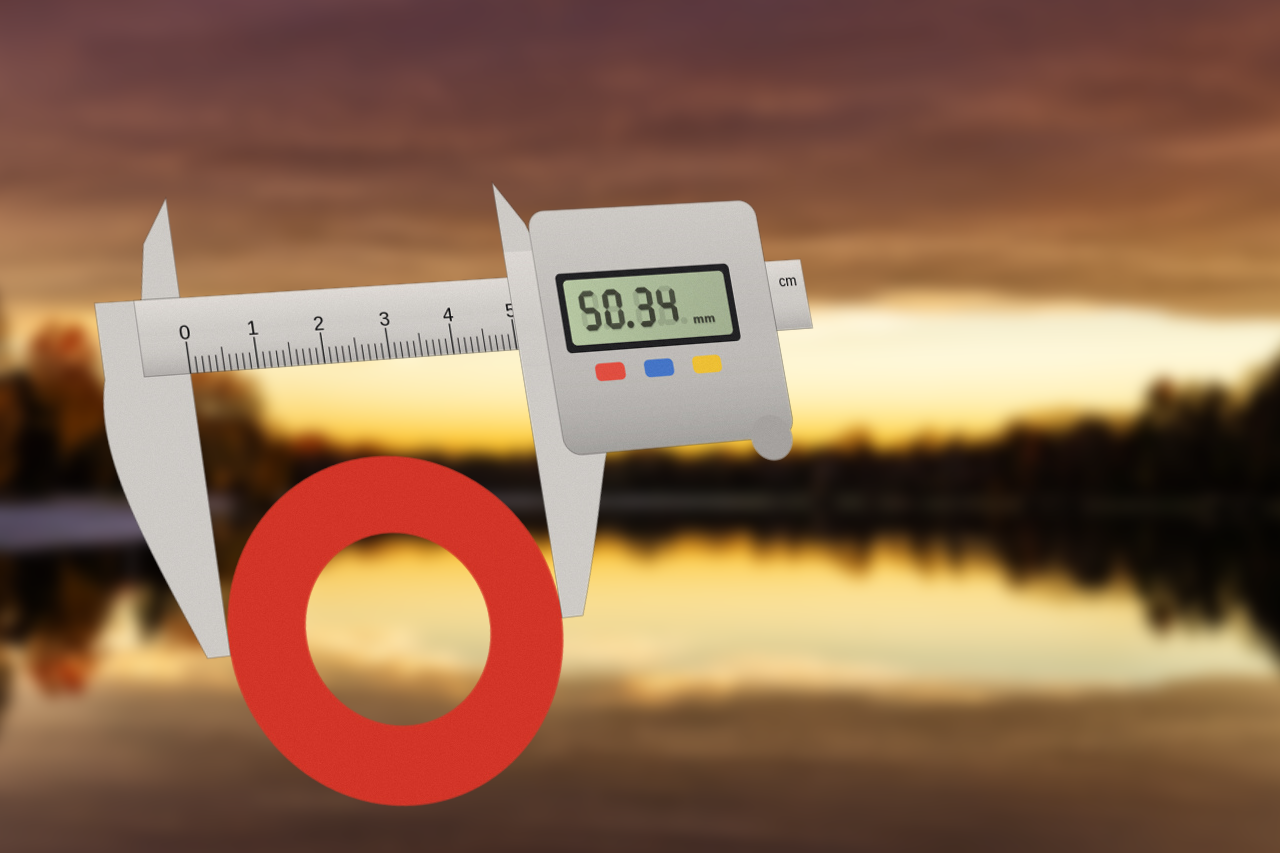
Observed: 50.34 mm
